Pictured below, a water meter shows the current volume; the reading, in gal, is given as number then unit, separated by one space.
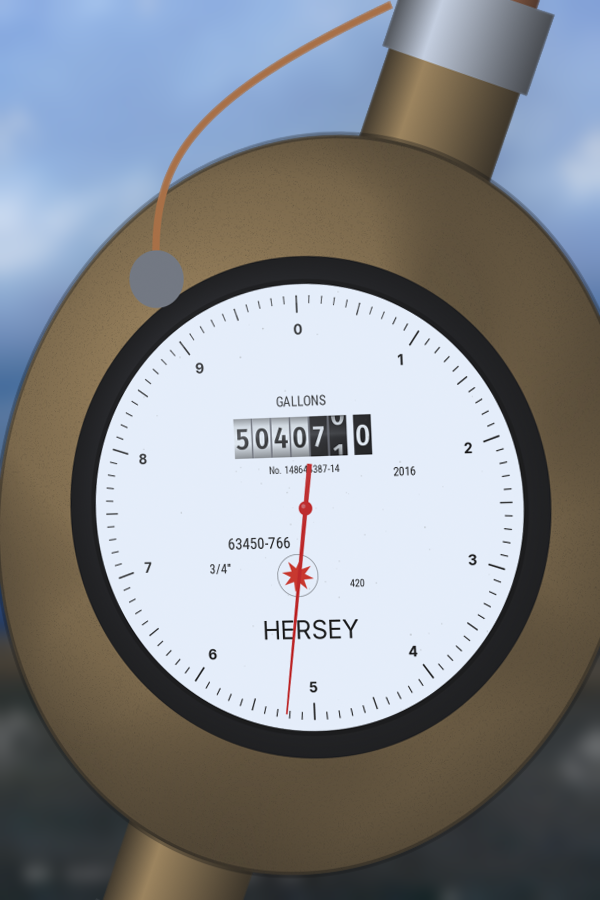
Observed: 5040705.2 gal
